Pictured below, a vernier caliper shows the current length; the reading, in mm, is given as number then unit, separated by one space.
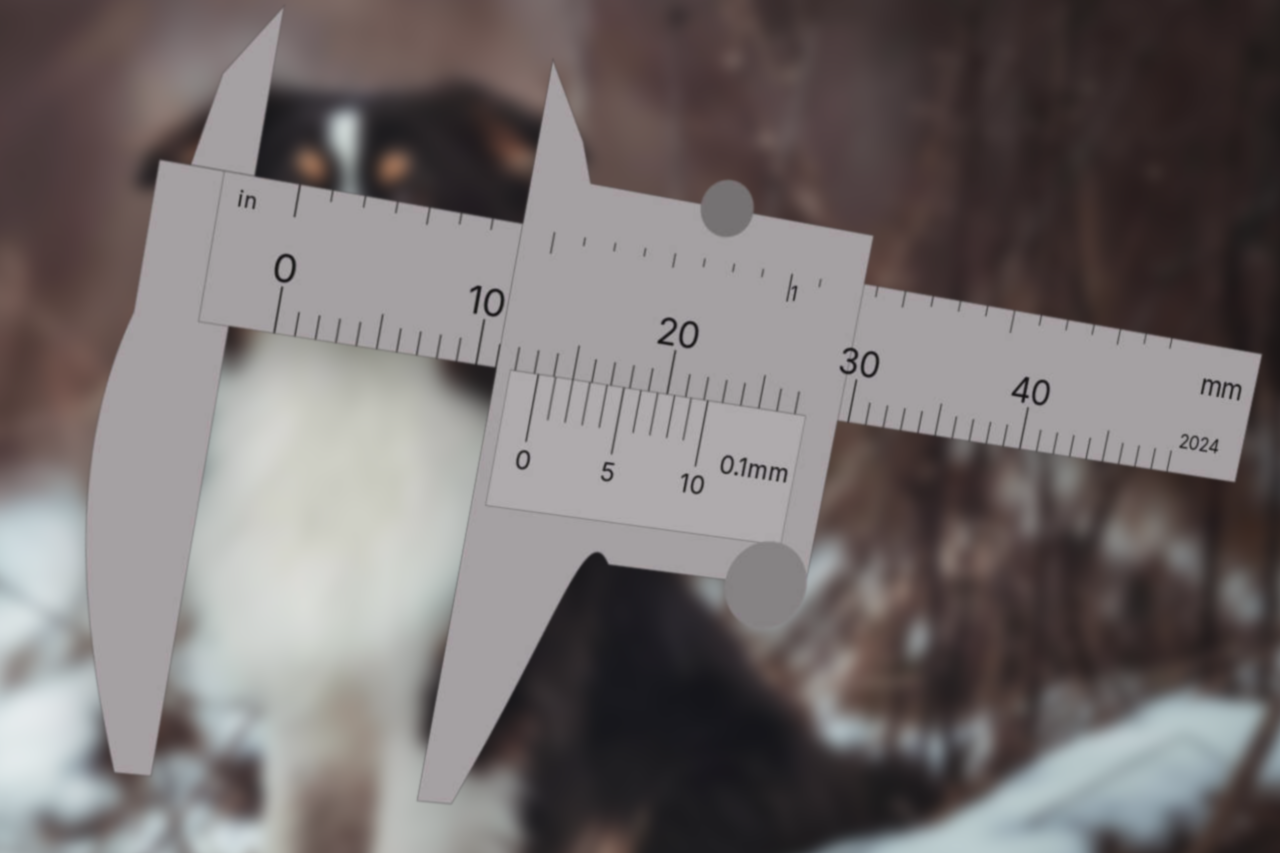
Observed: 13.2 mm
